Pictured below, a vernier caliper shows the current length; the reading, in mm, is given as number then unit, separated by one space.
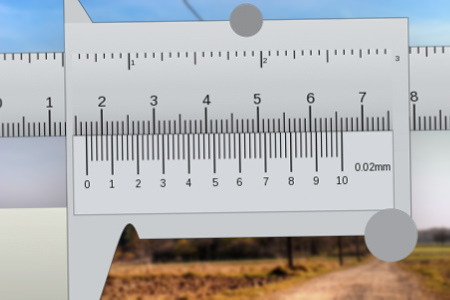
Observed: 17.0 mm
